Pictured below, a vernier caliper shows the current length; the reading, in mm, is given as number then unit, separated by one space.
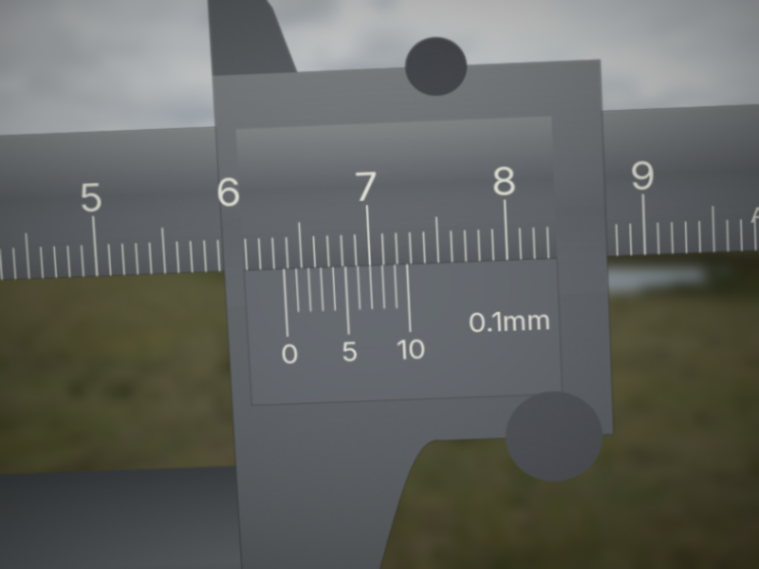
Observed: 63.7 mm
